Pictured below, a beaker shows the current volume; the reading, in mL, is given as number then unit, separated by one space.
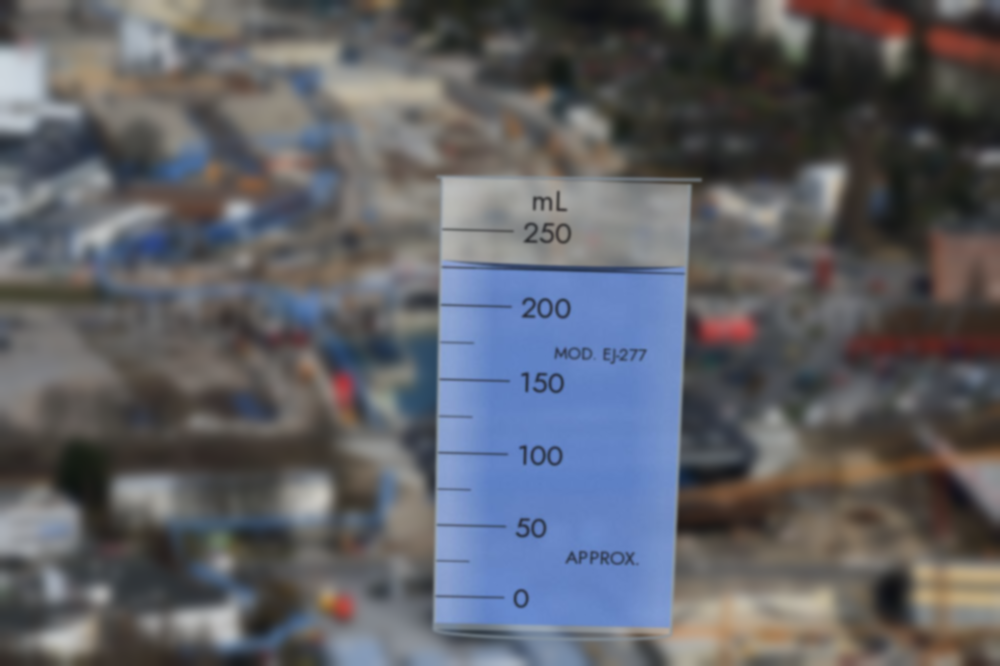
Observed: 225 mL
